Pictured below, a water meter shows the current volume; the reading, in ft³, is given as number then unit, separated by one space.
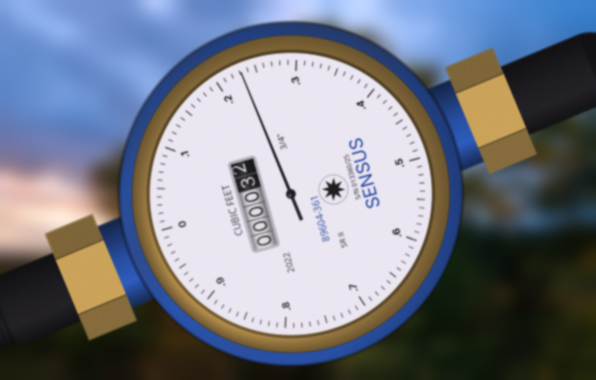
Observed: 32.23 ft³
